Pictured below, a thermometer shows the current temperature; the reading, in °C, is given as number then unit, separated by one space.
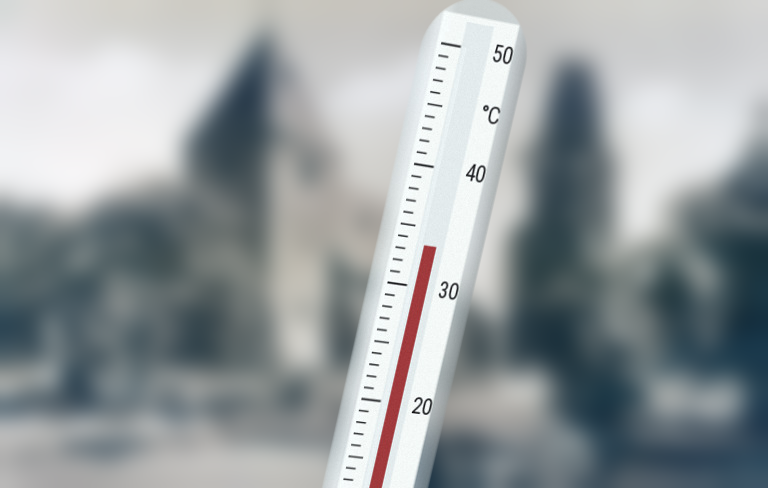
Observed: 33.5 °C
